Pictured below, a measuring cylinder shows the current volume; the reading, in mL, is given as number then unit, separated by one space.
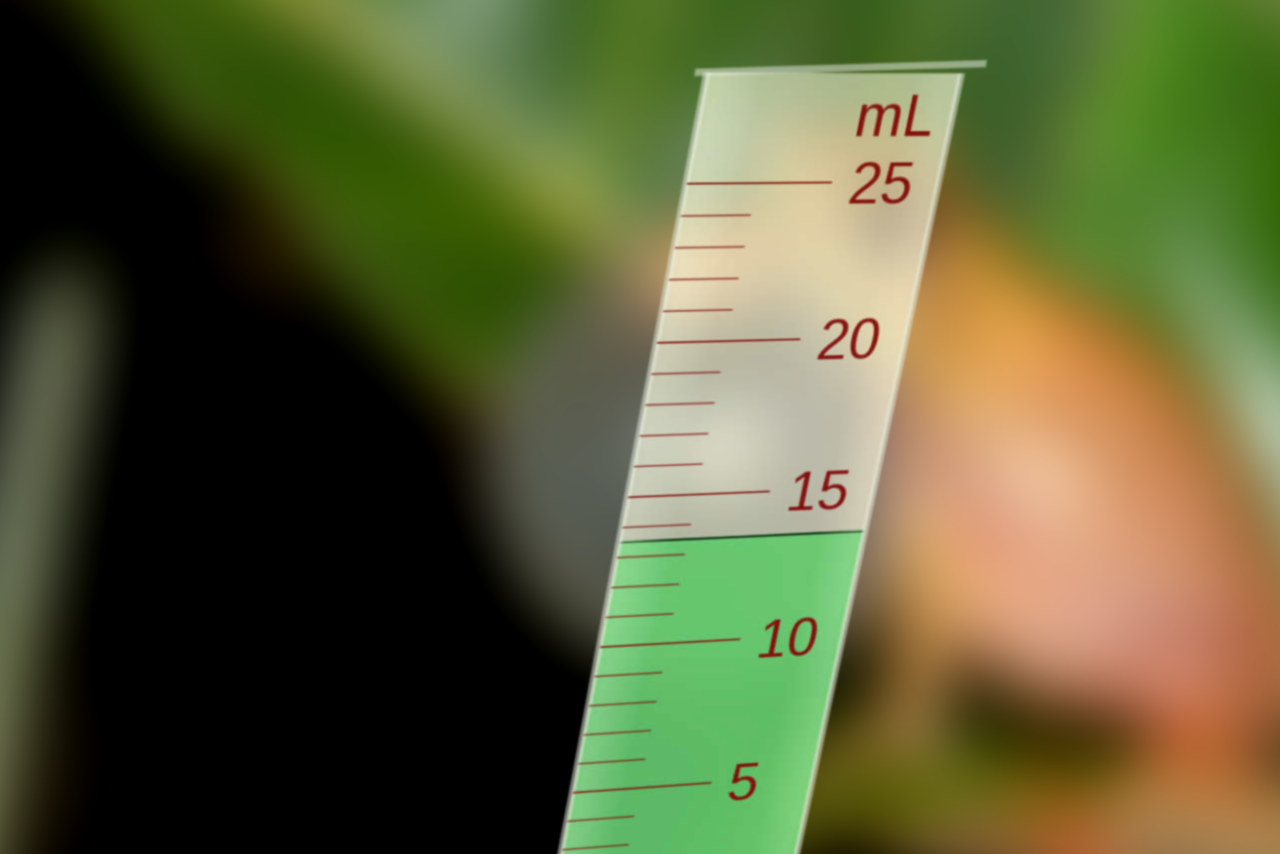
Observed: 13.5 mL
